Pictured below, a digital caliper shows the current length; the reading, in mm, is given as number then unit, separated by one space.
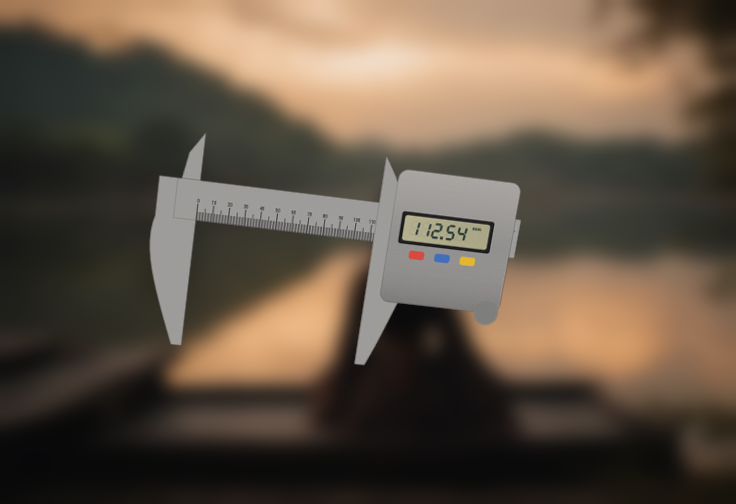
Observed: 112.54 mm
